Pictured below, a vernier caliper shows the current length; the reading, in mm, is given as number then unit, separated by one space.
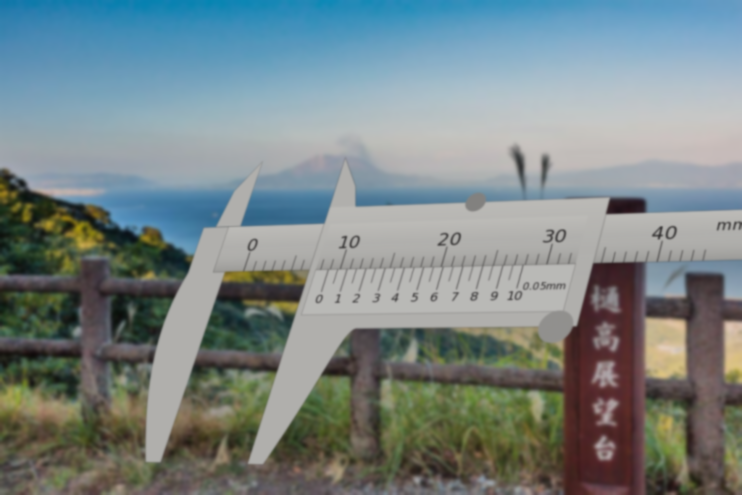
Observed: 8.8 mm
